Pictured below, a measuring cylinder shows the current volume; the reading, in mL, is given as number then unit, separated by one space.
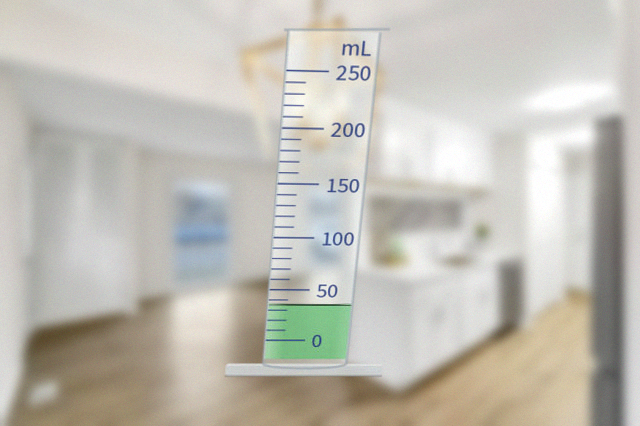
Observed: 35 mL
